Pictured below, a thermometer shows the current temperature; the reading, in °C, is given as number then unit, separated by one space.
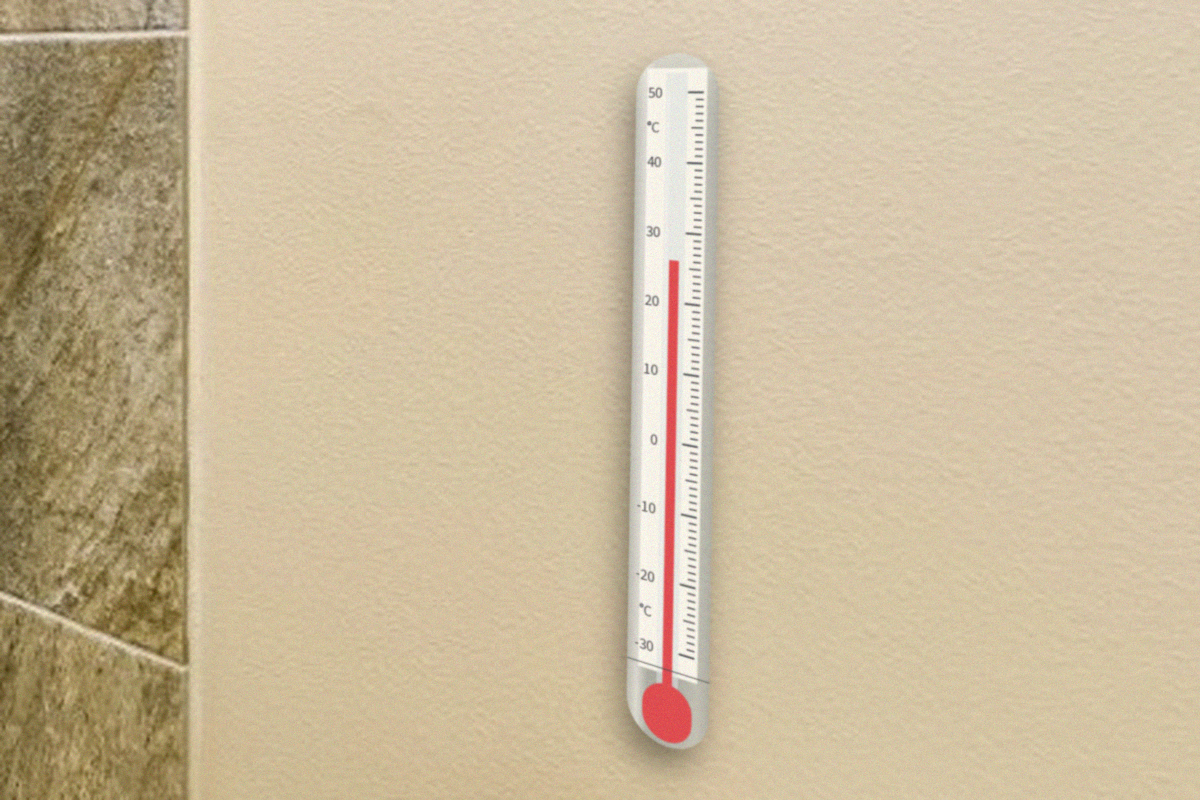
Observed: 26 °C
